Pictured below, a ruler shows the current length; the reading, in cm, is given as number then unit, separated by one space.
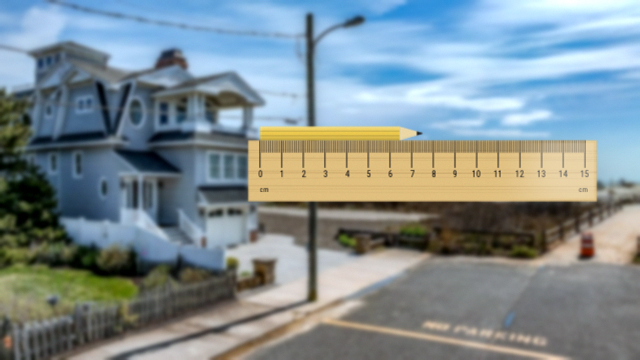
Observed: 7.5 cm
